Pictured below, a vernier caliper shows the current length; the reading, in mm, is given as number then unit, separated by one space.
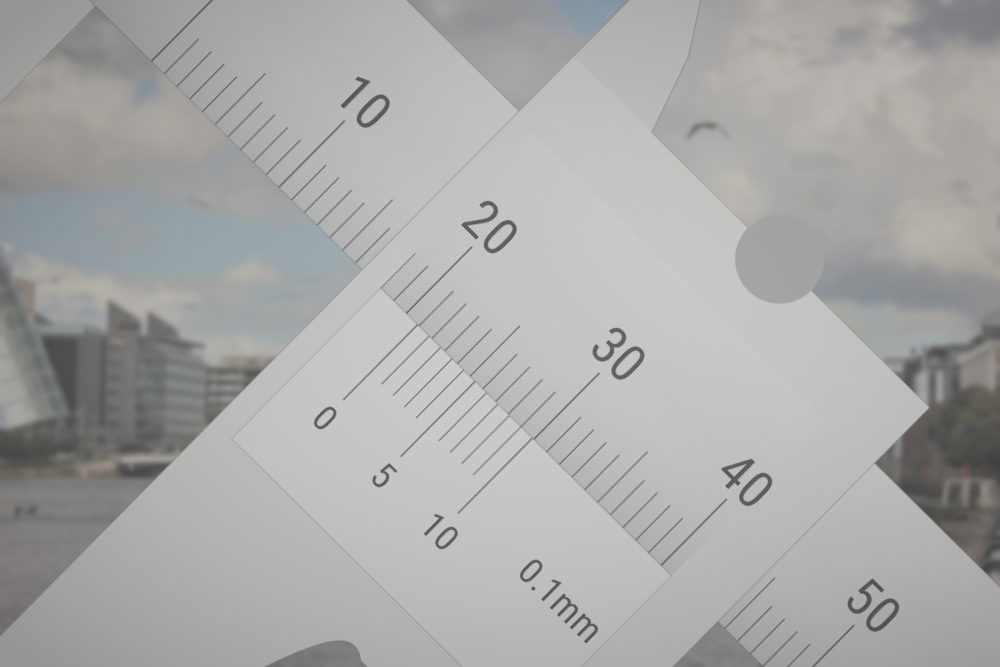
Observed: 20.9 mm
